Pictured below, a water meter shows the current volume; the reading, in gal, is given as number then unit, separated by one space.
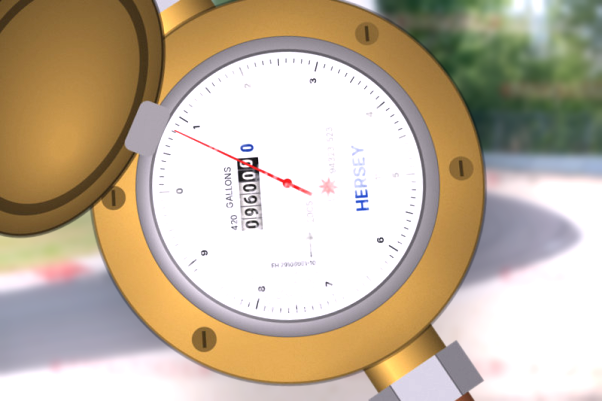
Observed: 960000.8 gal
